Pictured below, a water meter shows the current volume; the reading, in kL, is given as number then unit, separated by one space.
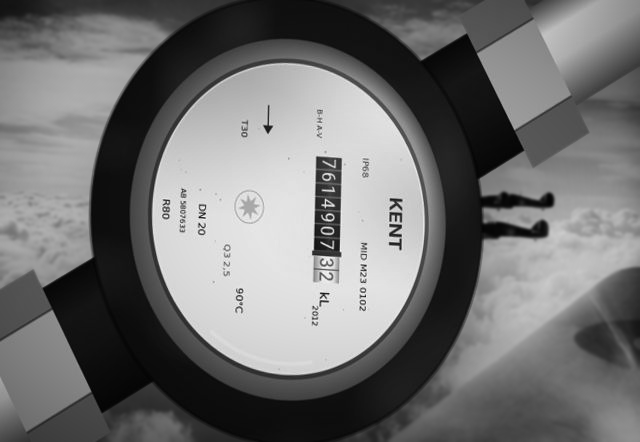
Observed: 7614907.32 kL
